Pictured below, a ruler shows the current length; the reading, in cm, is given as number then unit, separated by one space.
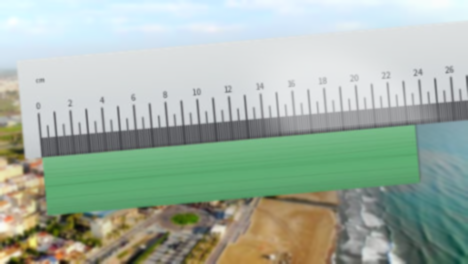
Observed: 23.5 cm
